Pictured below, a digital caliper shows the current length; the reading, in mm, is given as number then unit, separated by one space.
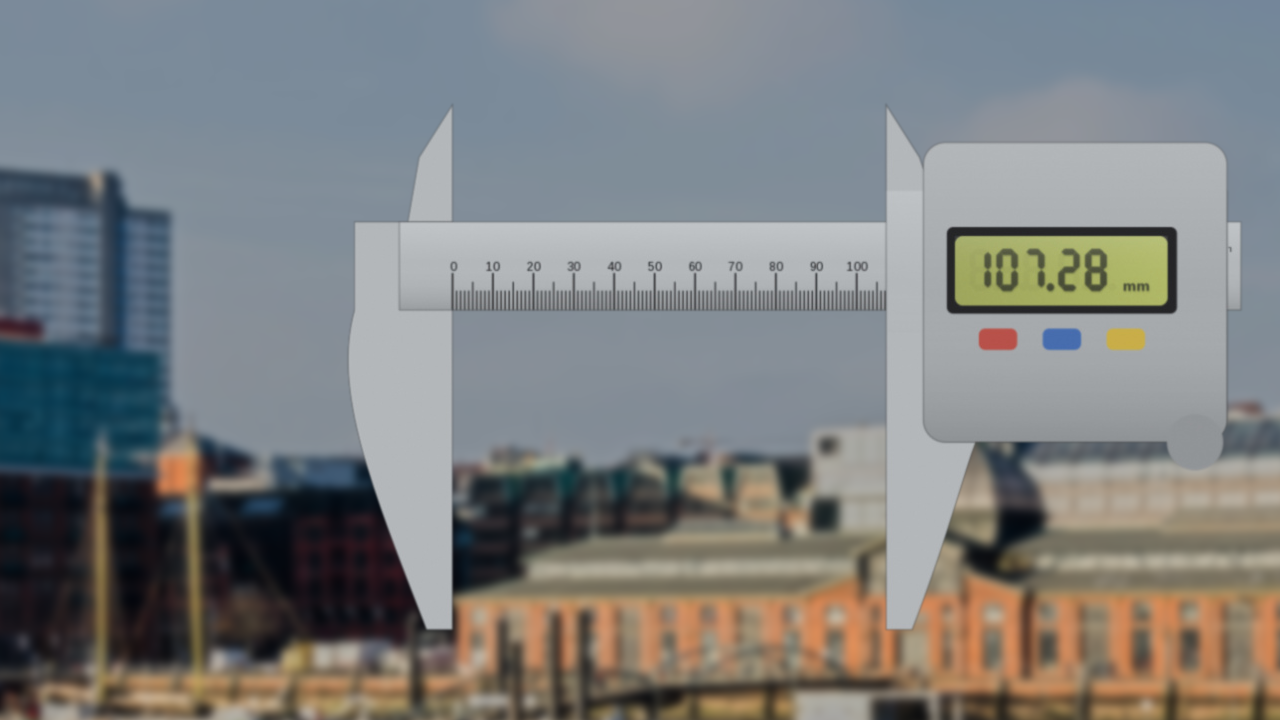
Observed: 107.28 mm
